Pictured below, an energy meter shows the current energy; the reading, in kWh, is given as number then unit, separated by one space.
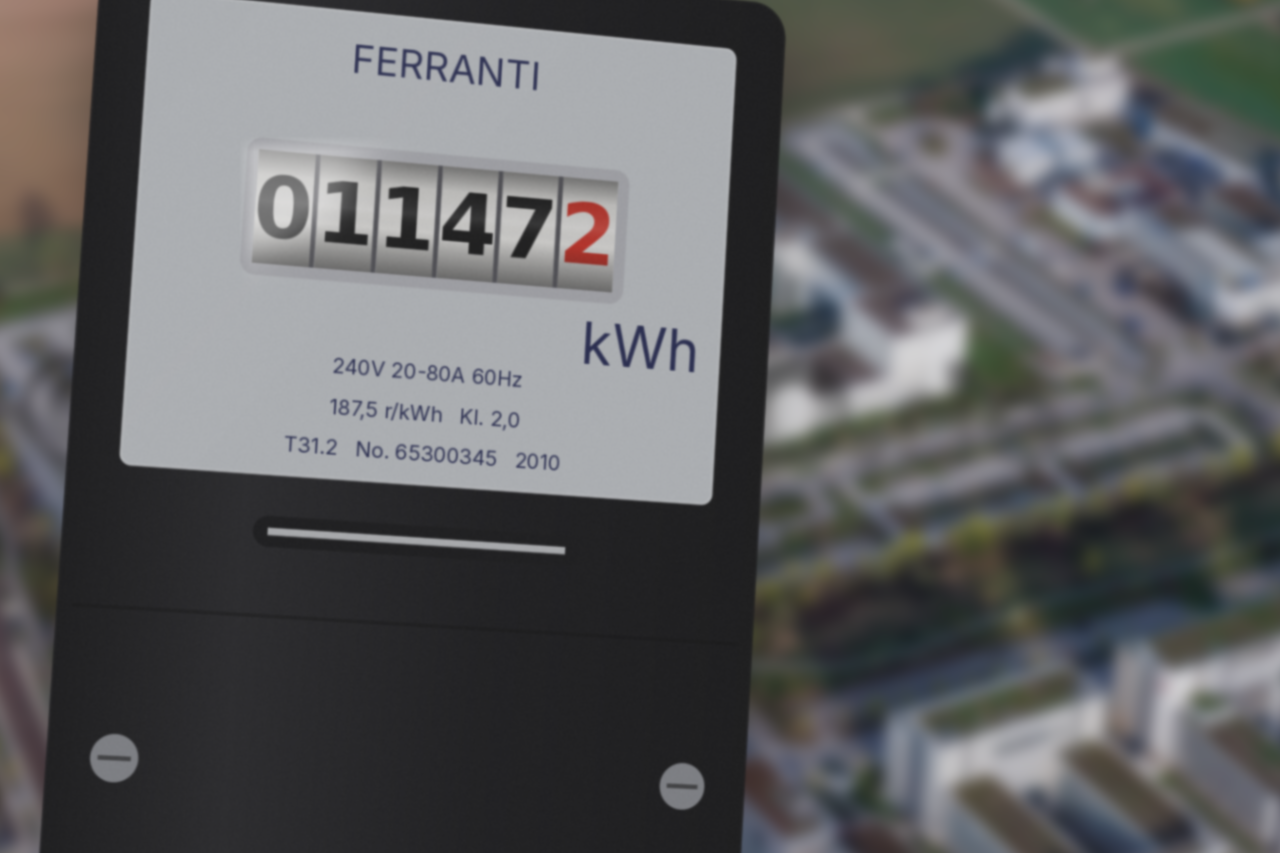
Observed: 1147.2 kWh
